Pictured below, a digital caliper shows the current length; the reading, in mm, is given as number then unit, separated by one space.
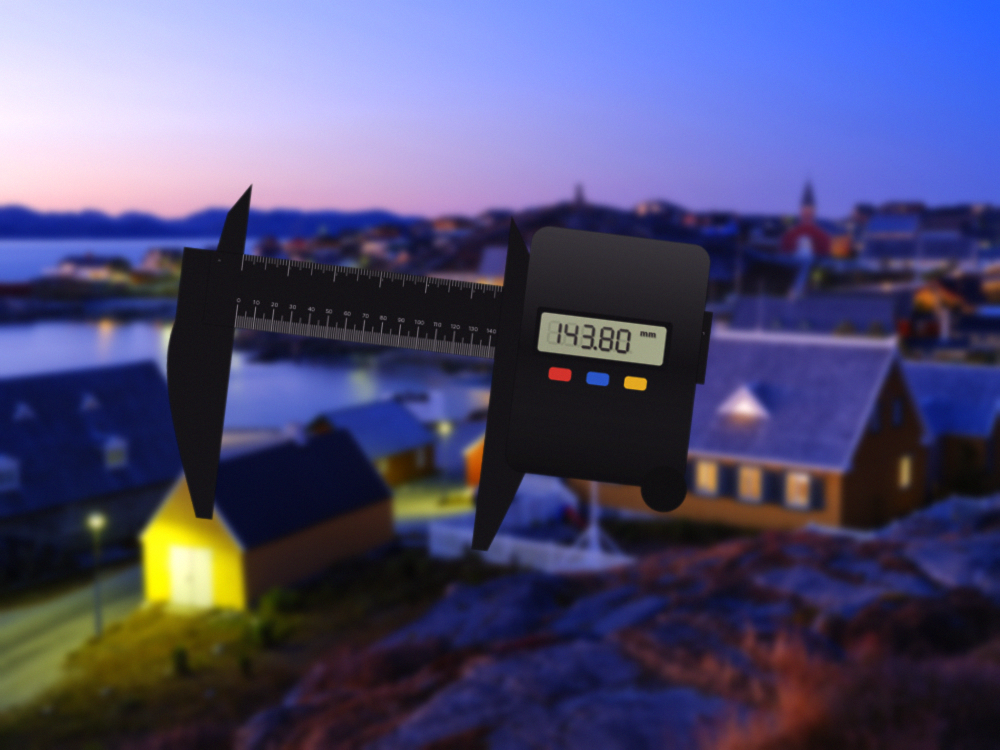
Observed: 143.80 mm
